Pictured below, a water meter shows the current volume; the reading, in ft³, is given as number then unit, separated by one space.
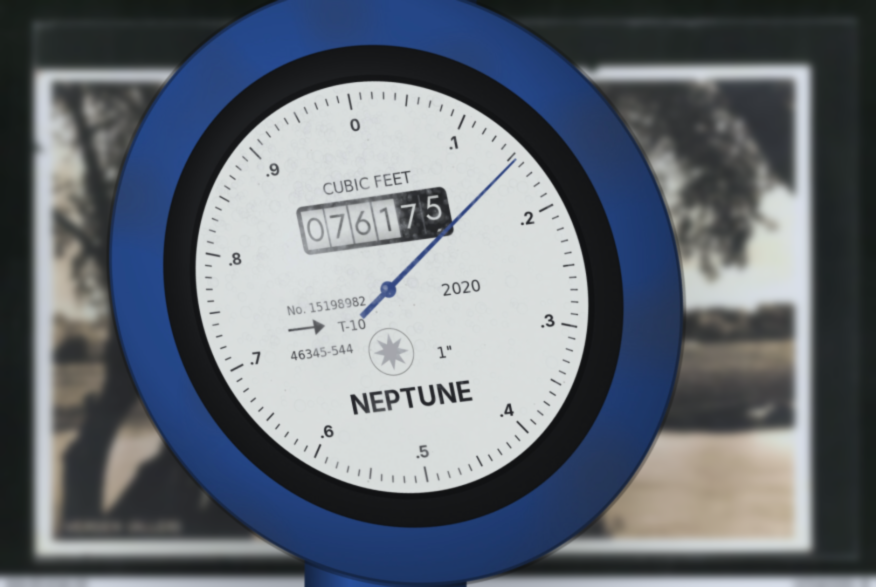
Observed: 76175.15 ft³
